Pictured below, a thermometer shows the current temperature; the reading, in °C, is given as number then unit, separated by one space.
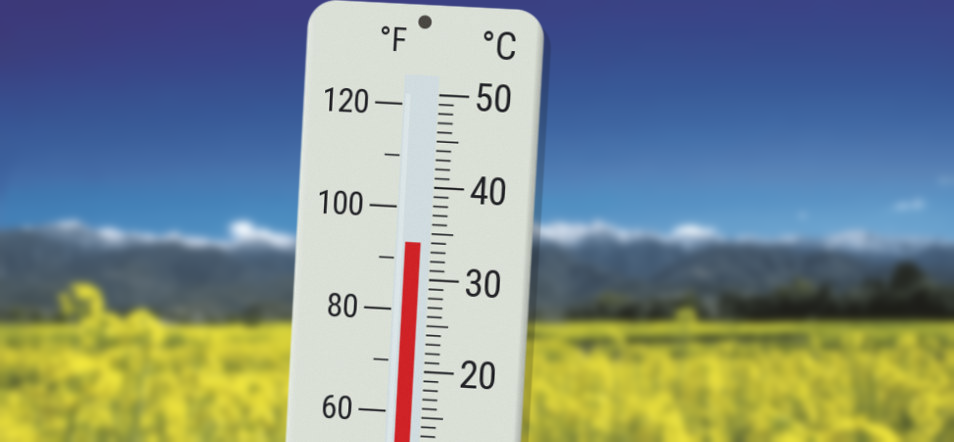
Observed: 34 °C
